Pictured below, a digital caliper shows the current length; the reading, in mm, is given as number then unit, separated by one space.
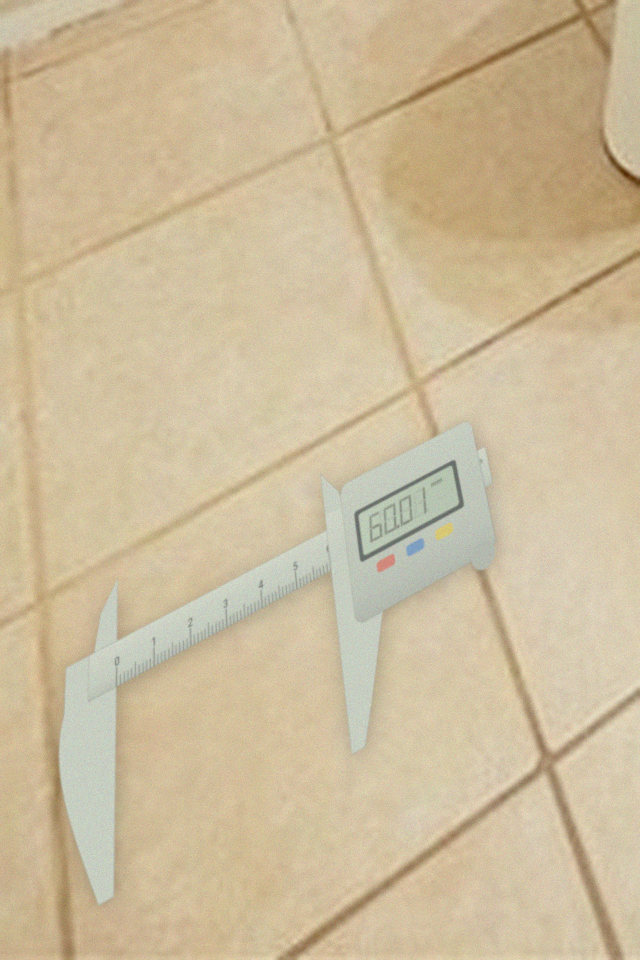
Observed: 60.01 mm
